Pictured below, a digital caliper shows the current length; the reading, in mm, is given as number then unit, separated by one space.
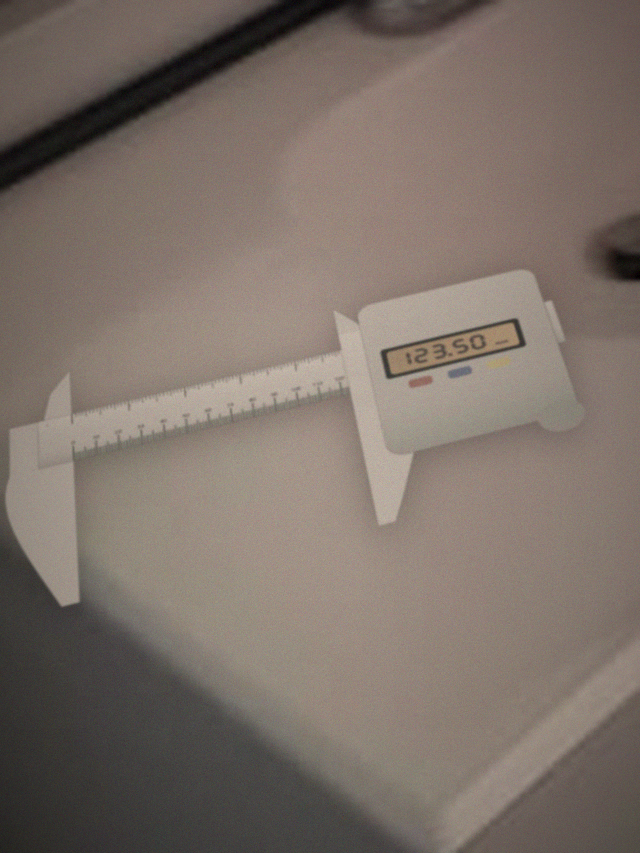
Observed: 123.50 mm
